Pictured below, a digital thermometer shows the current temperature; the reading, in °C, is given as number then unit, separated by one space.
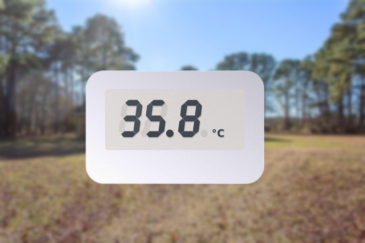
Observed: 35.8 °C
